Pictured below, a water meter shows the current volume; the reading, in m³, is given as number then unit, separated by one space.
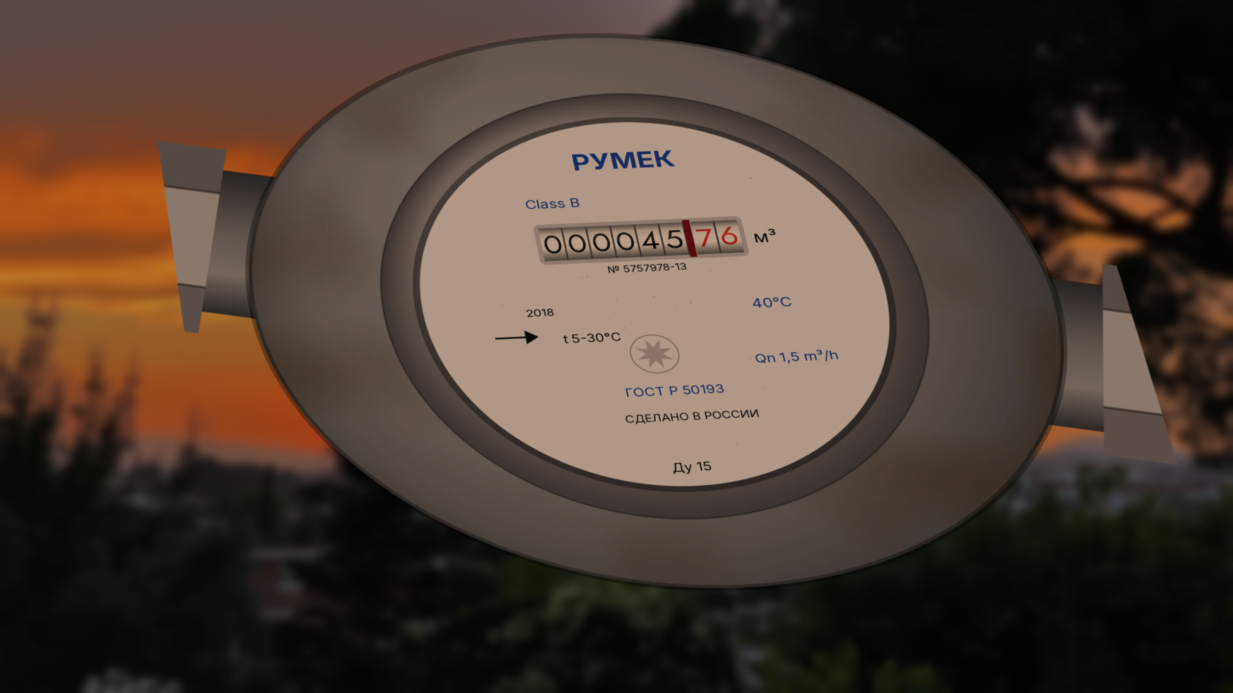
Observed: 45.76 m³
